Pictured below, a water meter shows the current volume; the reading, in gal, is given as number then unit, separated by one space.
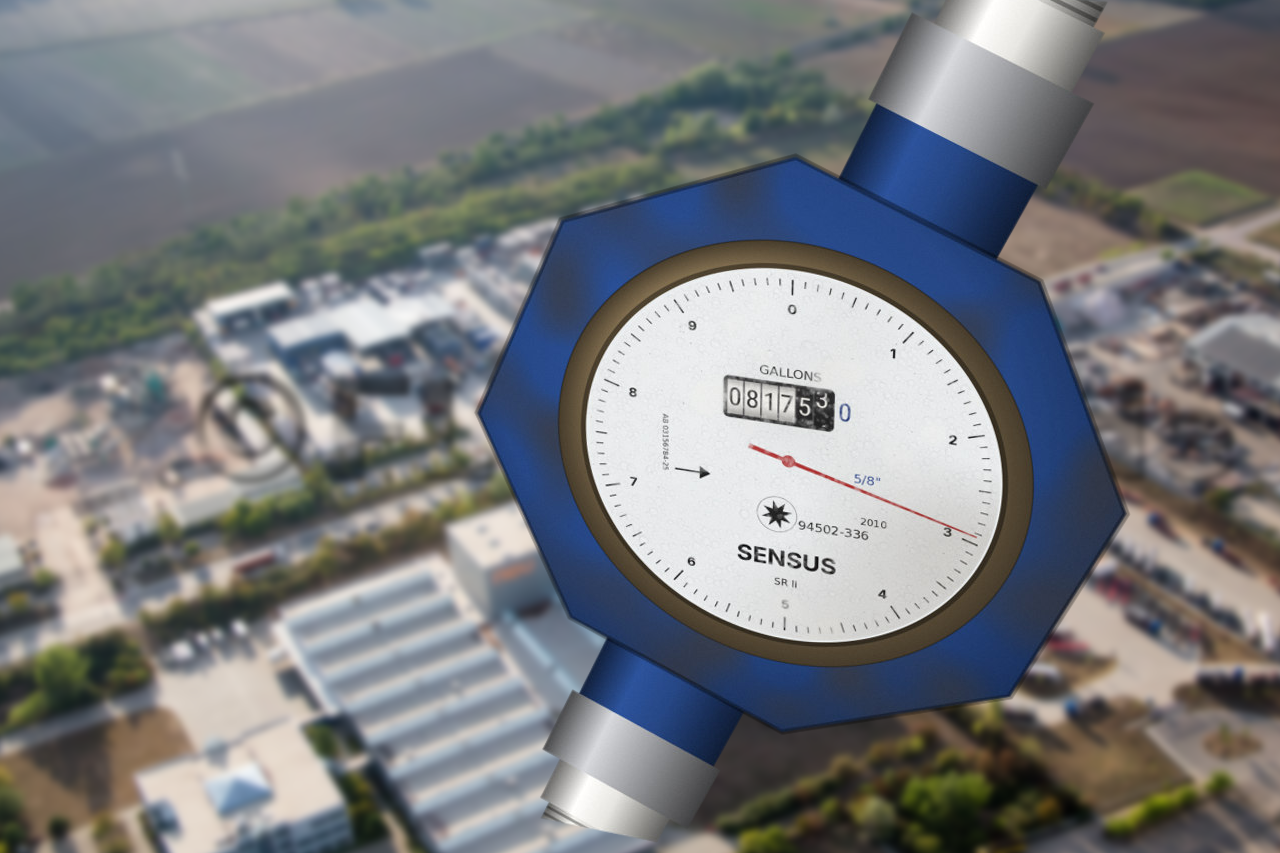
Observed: 817532.9 gal
